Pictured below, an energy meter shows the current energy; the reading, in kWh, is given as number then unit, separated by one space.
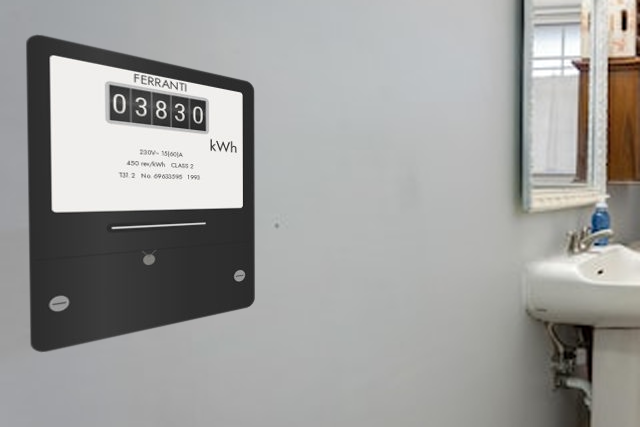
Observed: 3830 kWh
